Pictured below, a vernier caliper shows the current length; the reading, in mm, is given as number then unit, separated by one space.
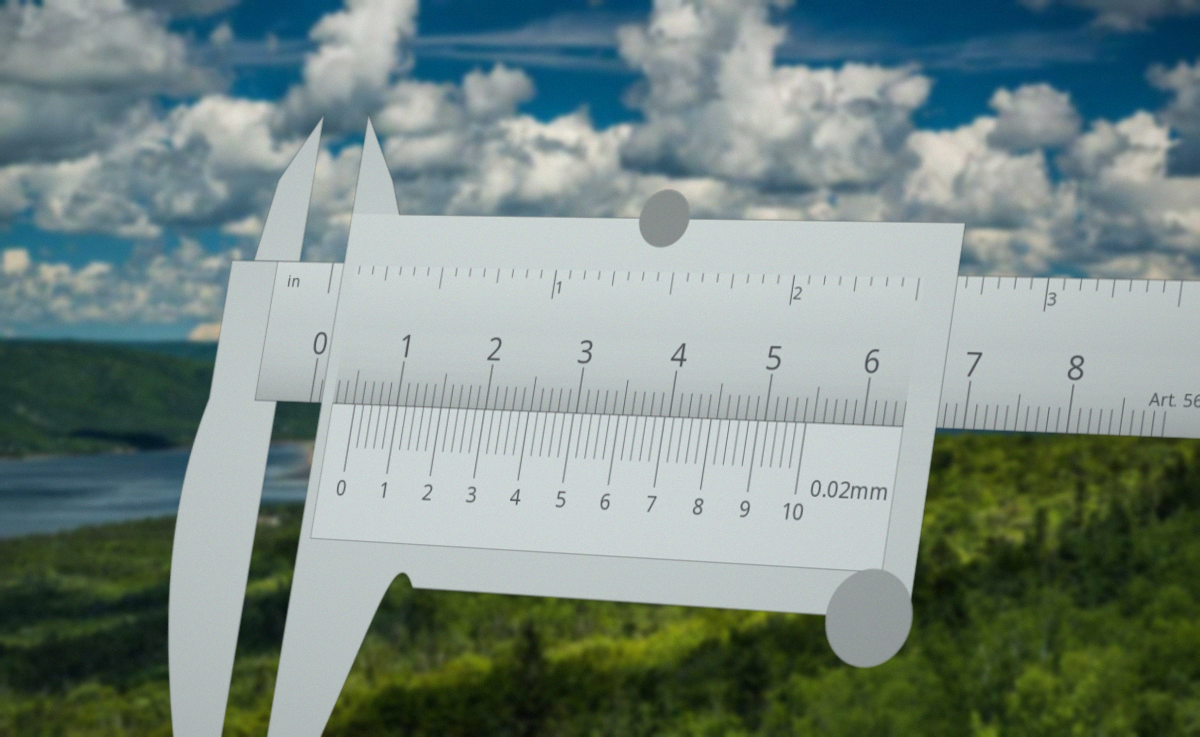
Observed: 5.2 mm
